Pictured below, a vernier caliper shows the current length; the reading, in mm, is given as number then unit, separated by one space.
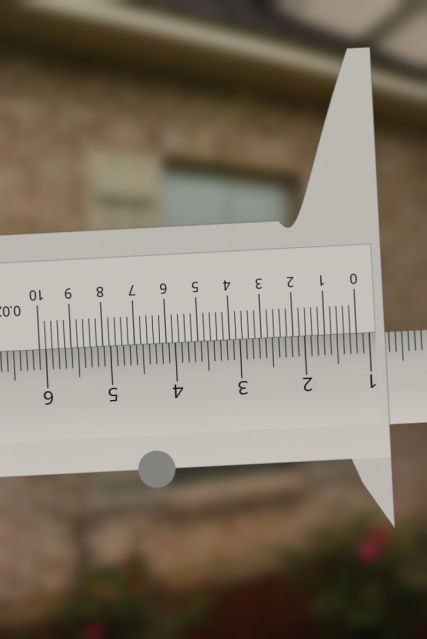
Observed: 12.0 mm
